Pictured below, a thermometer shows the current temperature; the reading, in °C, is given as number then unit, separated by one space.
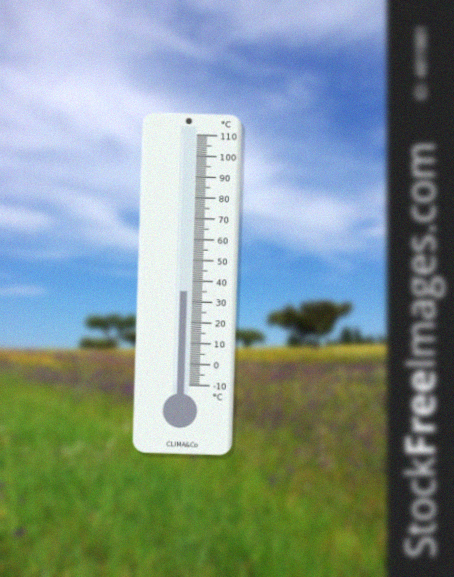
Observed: 35 °C
